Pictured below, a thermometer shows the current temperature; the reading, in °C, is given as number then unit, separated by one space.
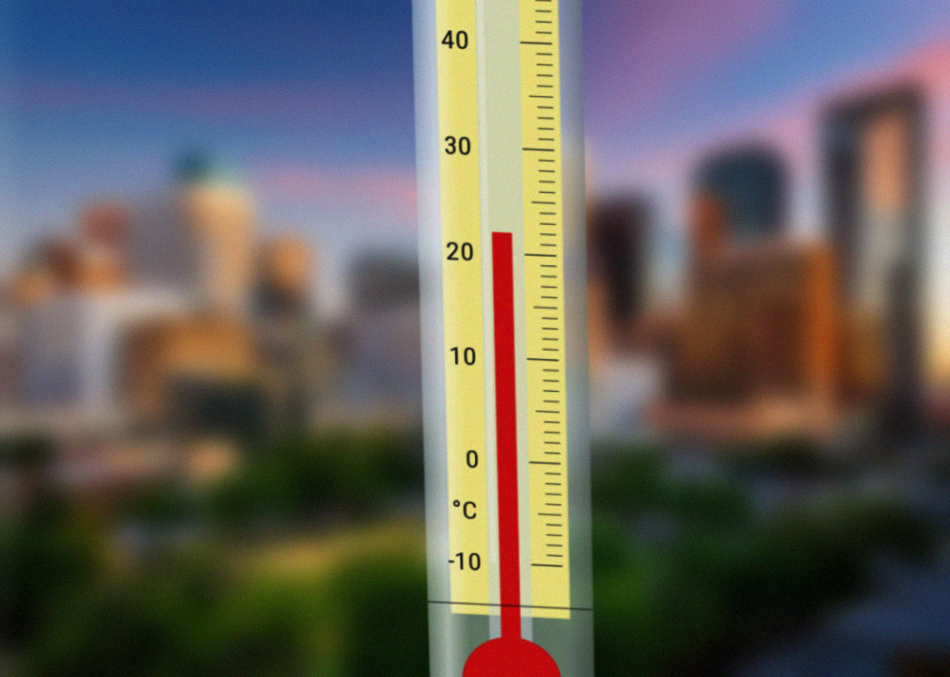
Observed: 22 °C
